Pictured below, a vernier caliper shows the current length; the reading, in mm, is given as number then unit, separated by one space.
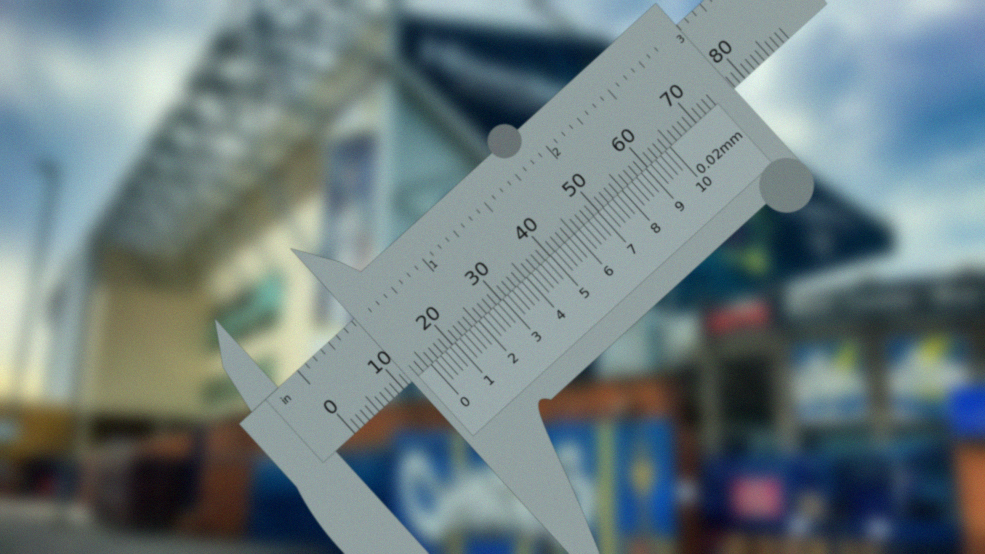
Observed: 15.6 mm
